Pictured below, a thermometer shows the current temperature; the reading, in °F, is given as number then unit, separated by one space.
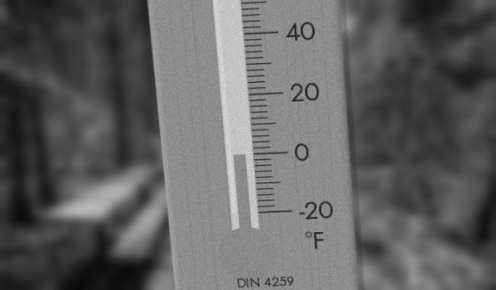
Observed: 0 °F
